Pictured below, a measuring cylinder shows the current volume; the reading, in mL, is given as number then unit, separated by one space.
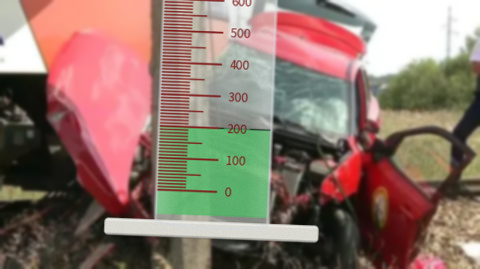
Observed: 200 mL
